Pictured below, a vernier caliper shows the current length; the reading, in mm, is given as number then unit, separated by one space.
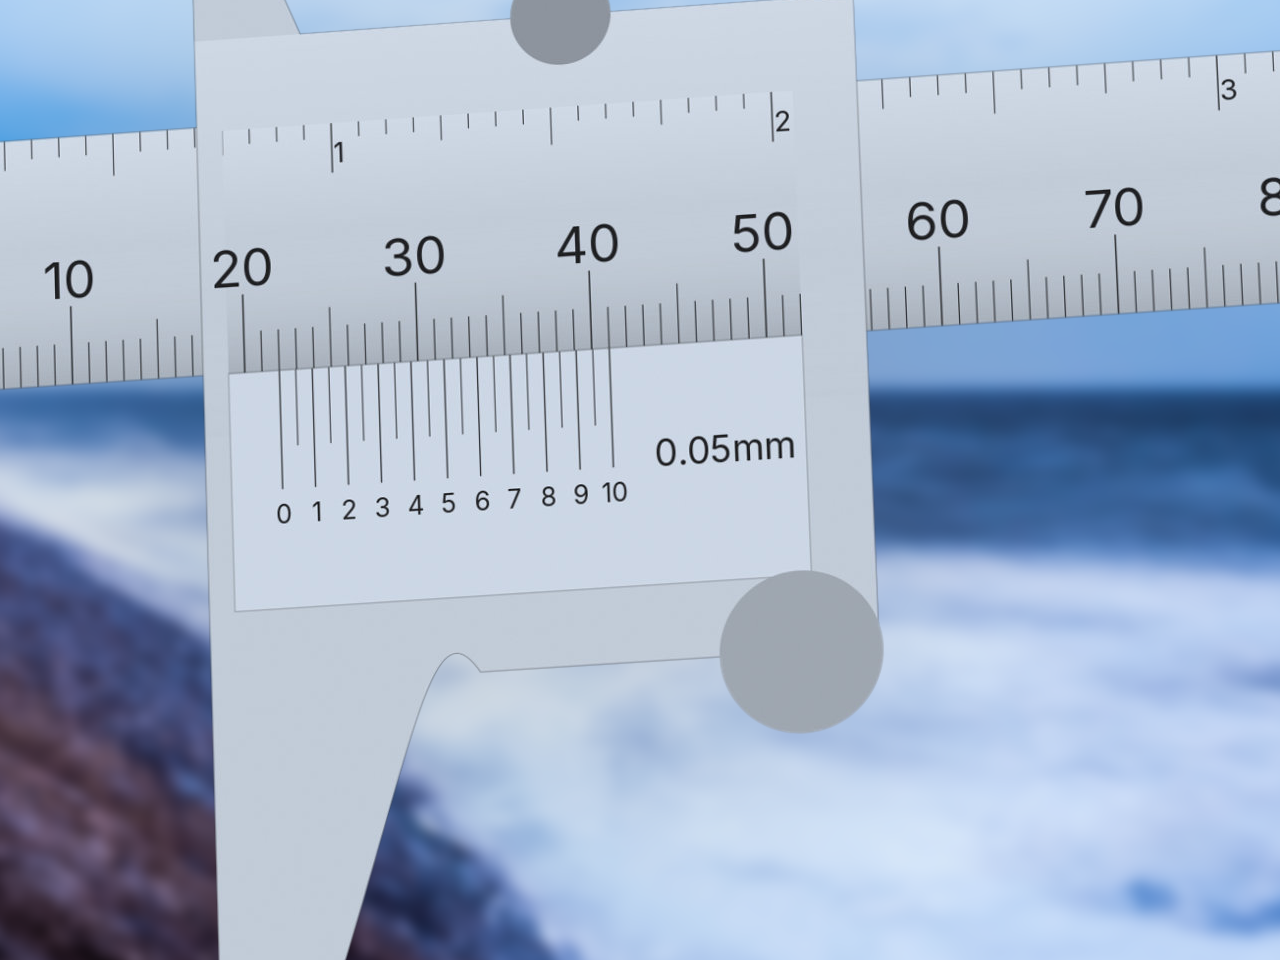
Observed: 22.0 mm
